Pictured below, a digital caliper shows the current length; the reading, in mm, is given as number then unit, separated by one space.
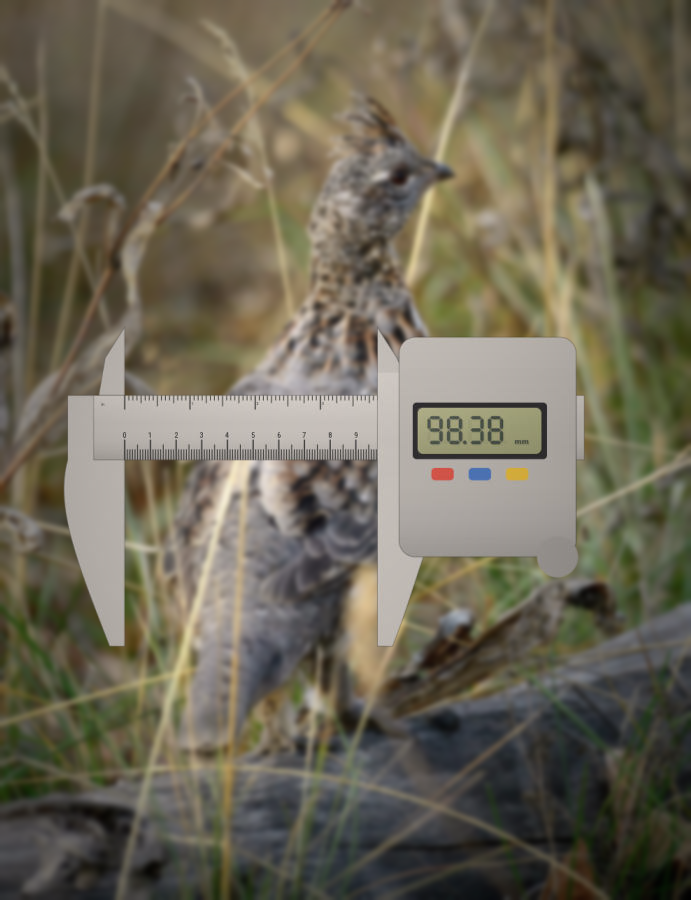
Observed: 98.38 mm
